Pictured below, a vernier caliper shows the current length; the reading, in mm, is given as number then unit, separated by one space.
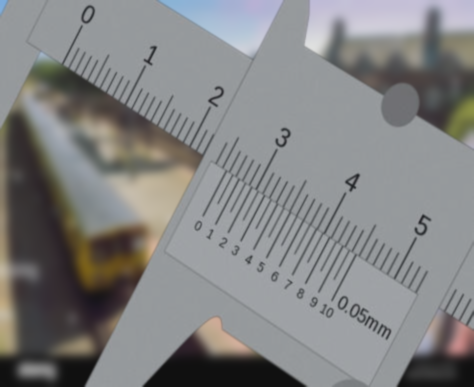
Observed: 25.6 mm
